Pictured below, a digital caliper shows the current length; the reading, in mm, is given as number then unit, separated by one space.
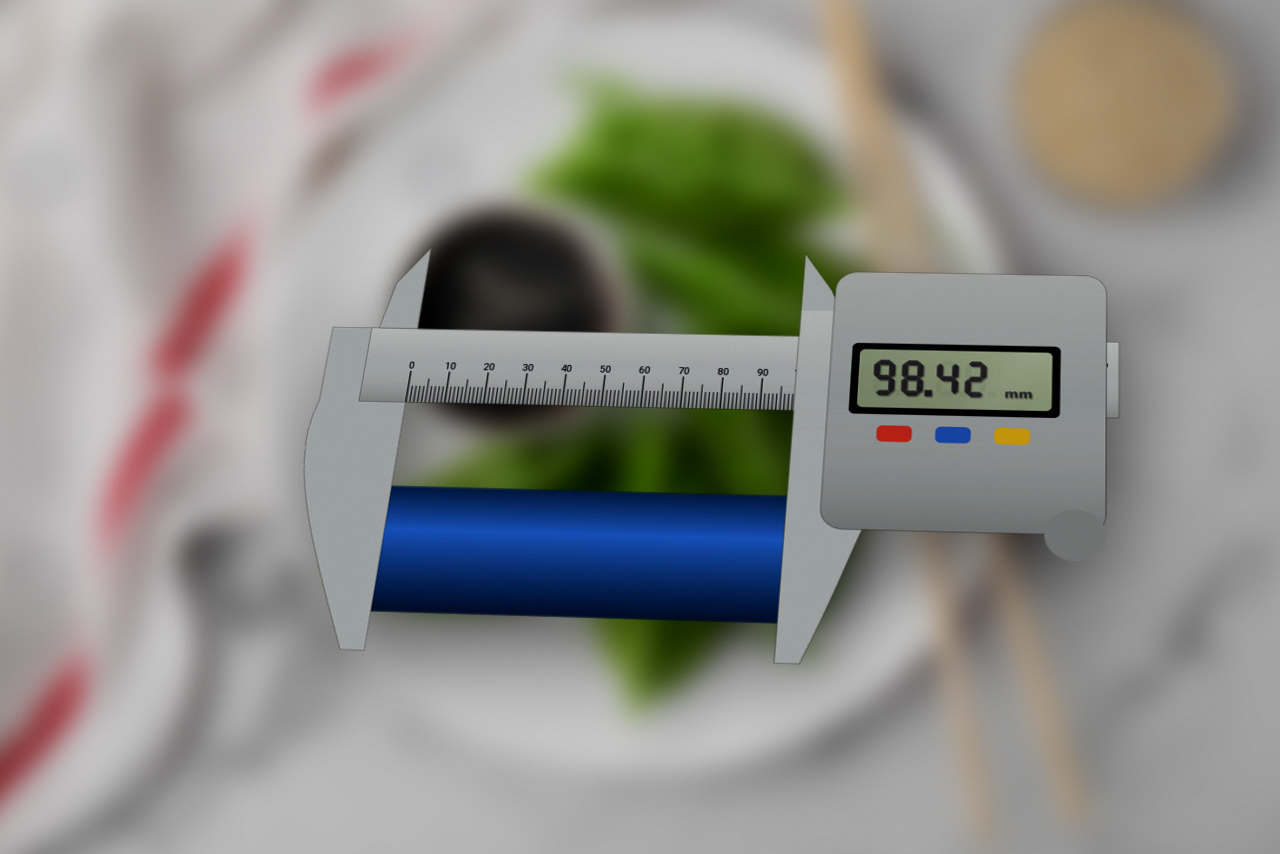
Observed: 98.42 mm
